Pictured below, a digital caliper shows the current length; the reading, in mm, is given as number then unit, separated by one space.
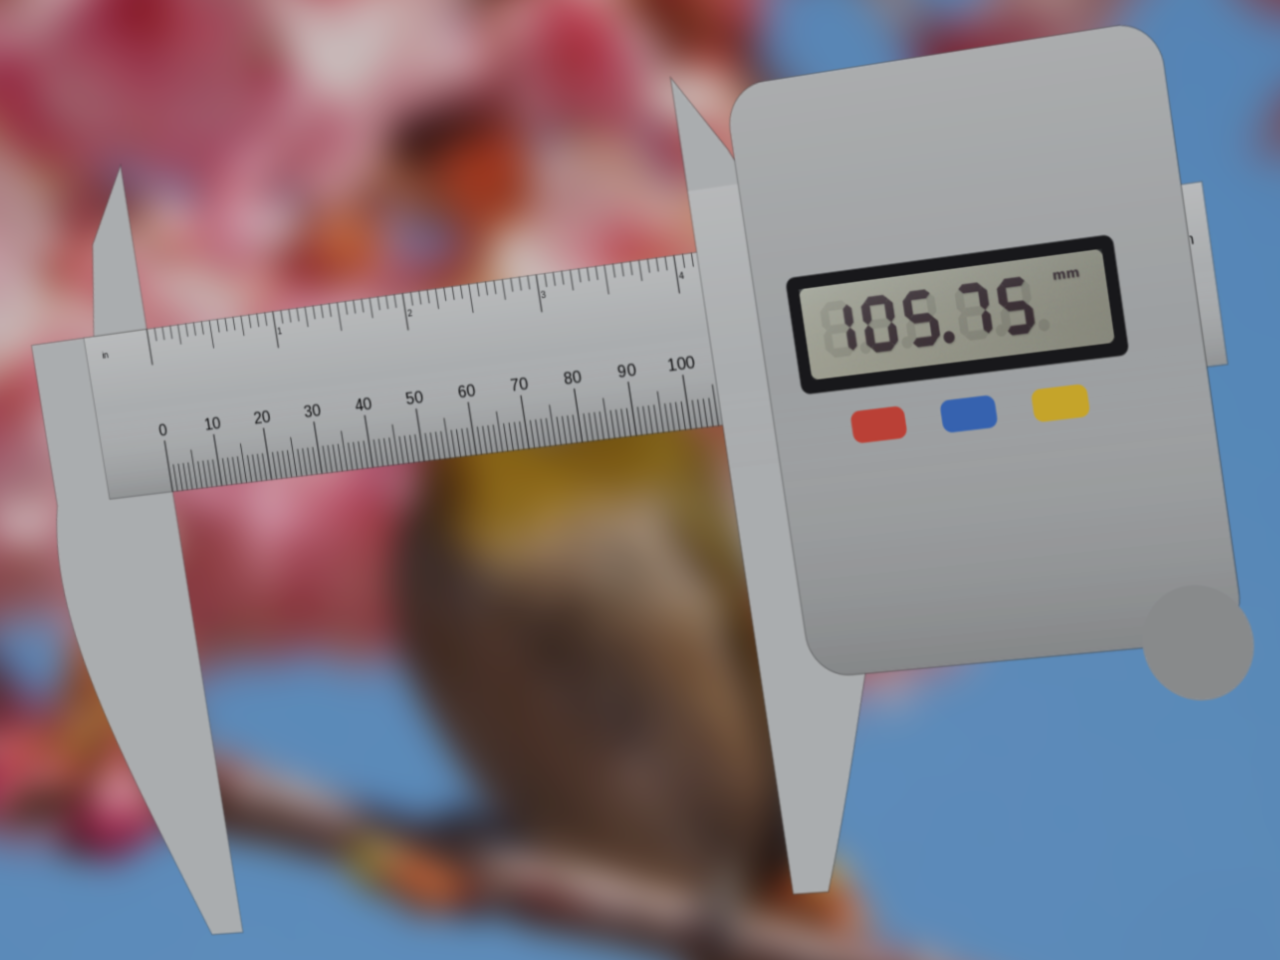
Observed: 105.75 mm
